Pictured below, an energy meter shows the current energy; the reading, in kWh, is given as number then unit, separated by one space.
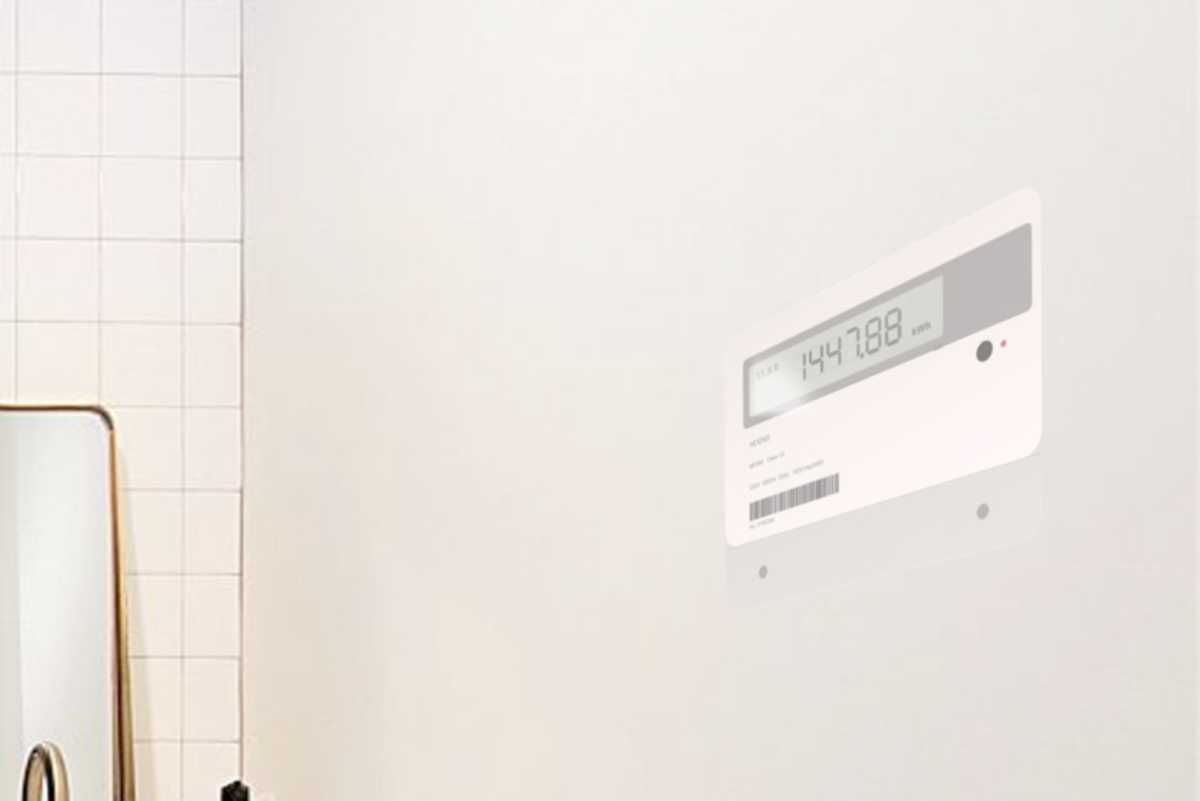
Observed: 1447.88 kWh
